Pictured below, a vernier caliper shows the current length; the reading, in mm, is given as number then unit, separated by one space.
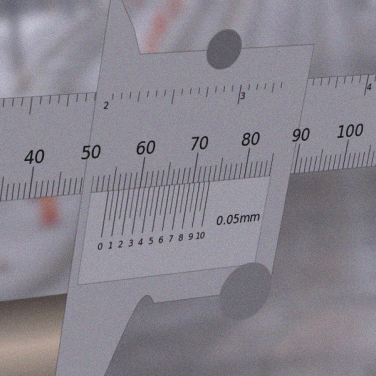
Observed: 54.2 mm
